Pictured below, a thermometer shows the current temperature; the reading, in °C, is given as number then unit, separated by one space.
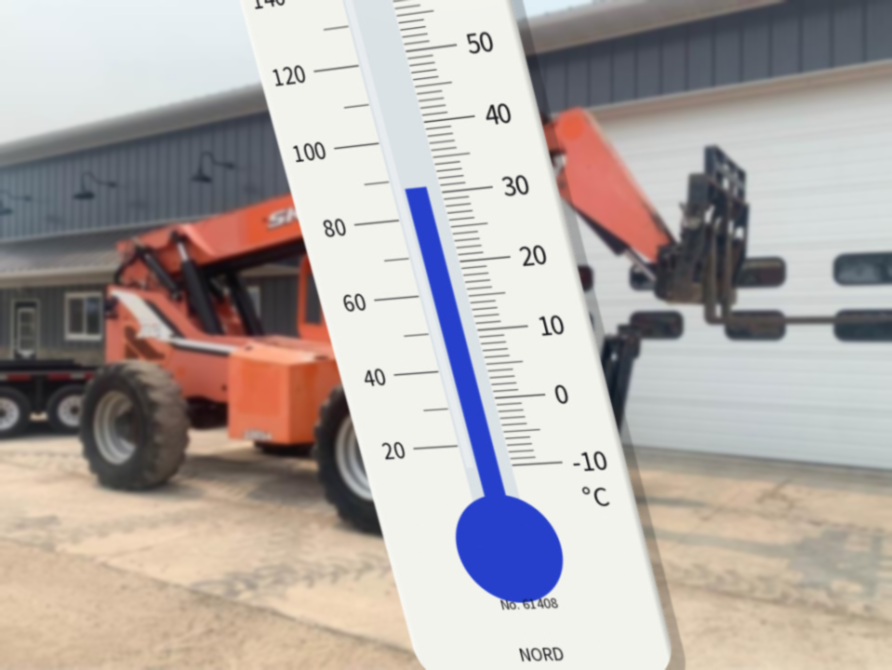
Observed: 31 °C
